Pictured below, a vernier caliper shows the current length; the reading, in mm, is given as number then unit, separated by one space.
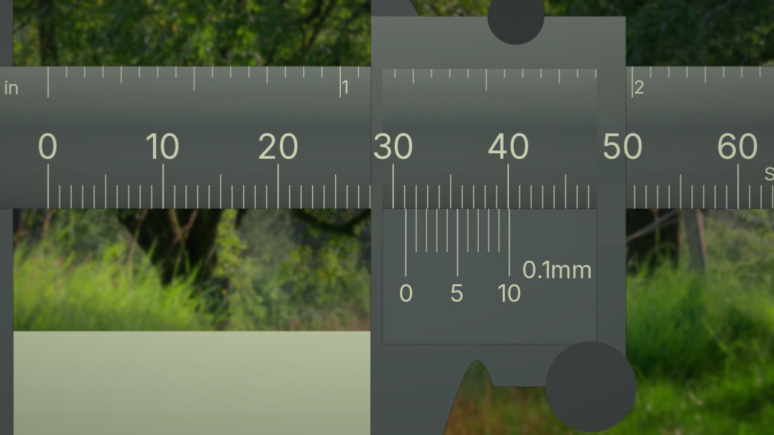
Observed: 31.1 mm
